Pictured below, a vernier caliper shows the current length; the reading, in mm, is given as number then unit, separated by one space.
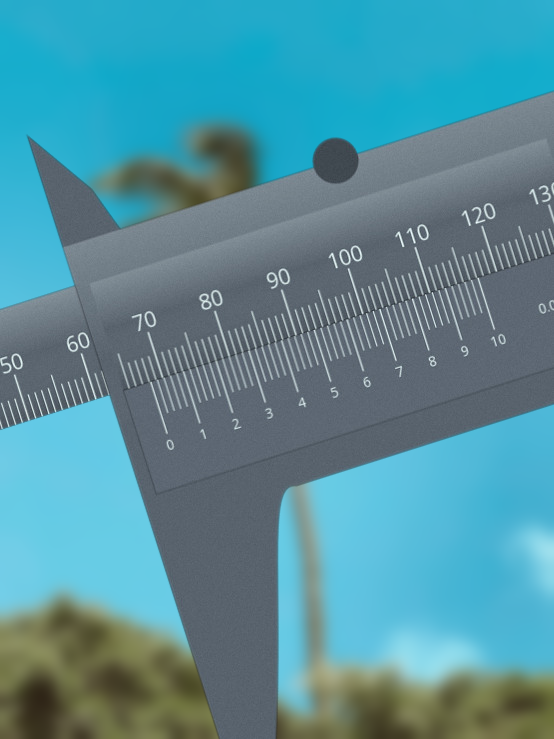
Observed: 68.2 mm
